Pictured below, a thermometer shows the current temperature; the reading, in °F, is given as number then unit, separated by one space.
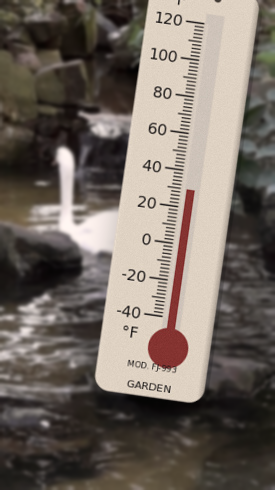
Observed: 30 °F
